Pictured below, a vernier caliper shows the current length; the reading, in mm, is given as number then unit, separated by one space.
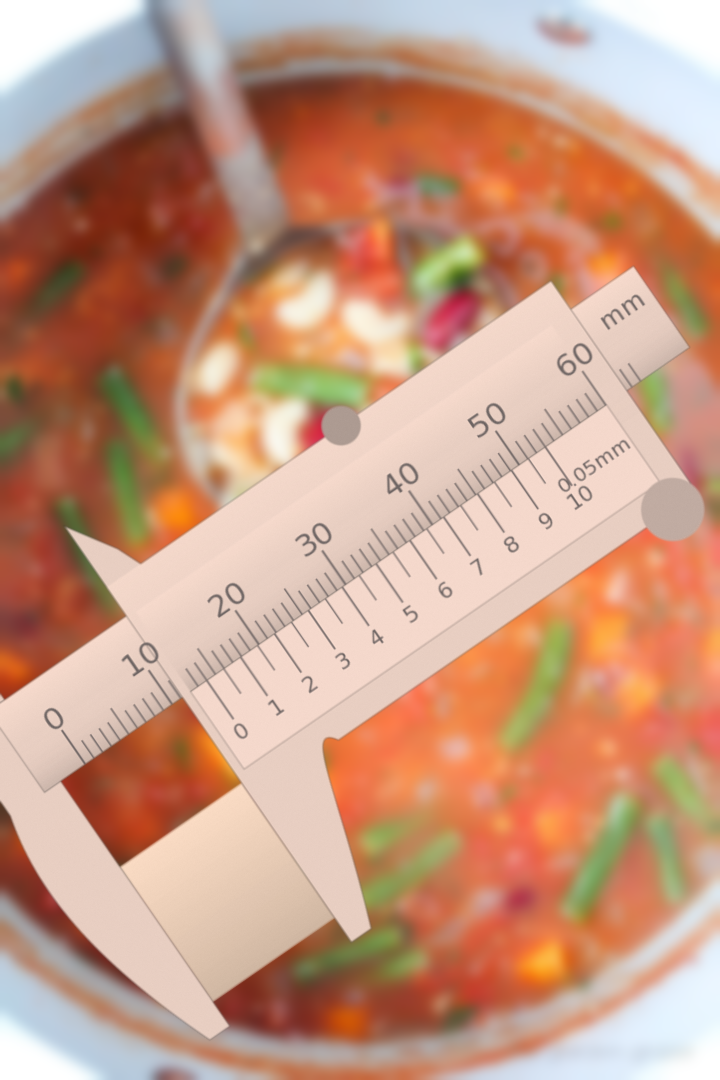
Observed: 14.0 mm
